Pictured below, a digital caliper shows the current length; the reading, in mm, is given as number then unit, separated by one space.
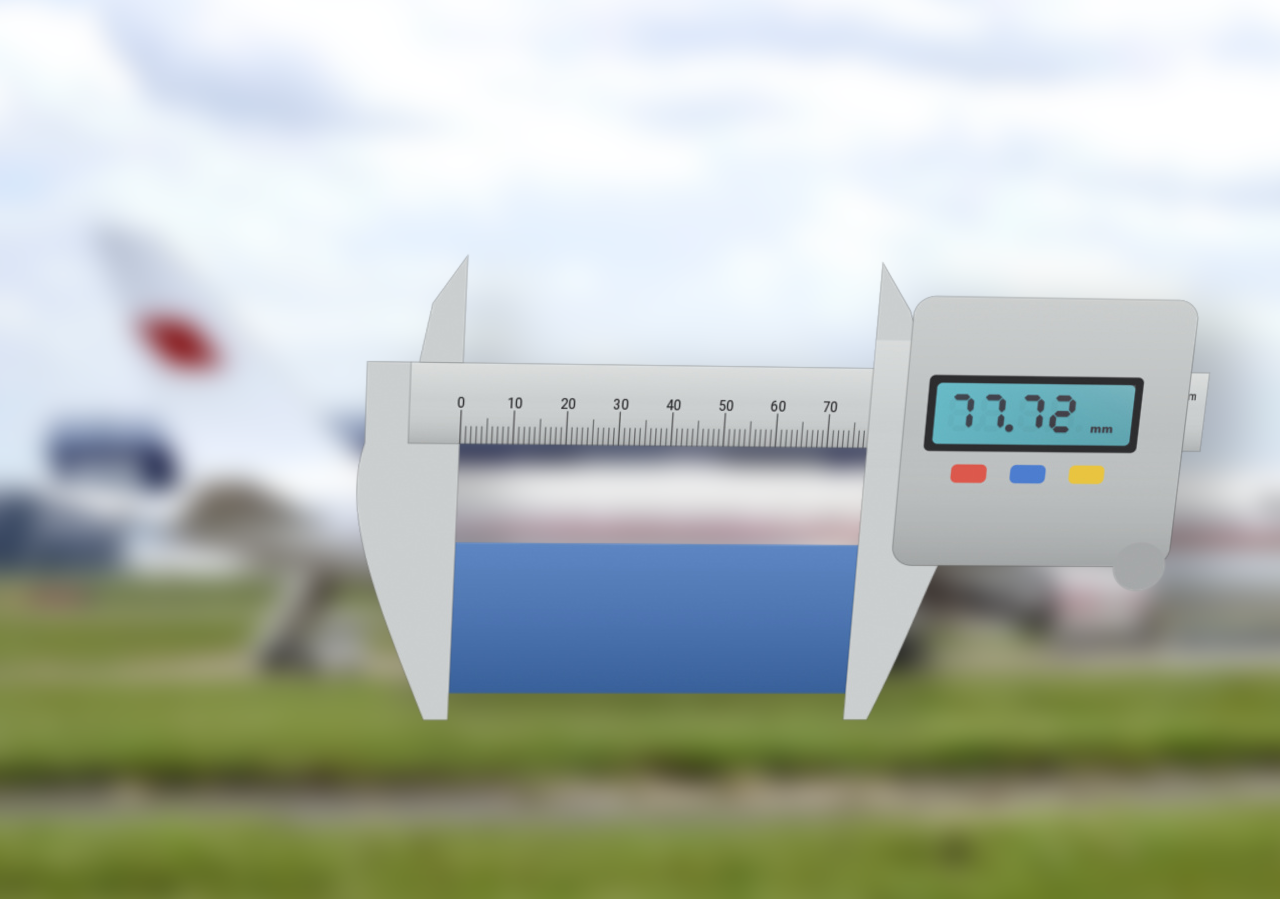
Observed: 77.72 mm
